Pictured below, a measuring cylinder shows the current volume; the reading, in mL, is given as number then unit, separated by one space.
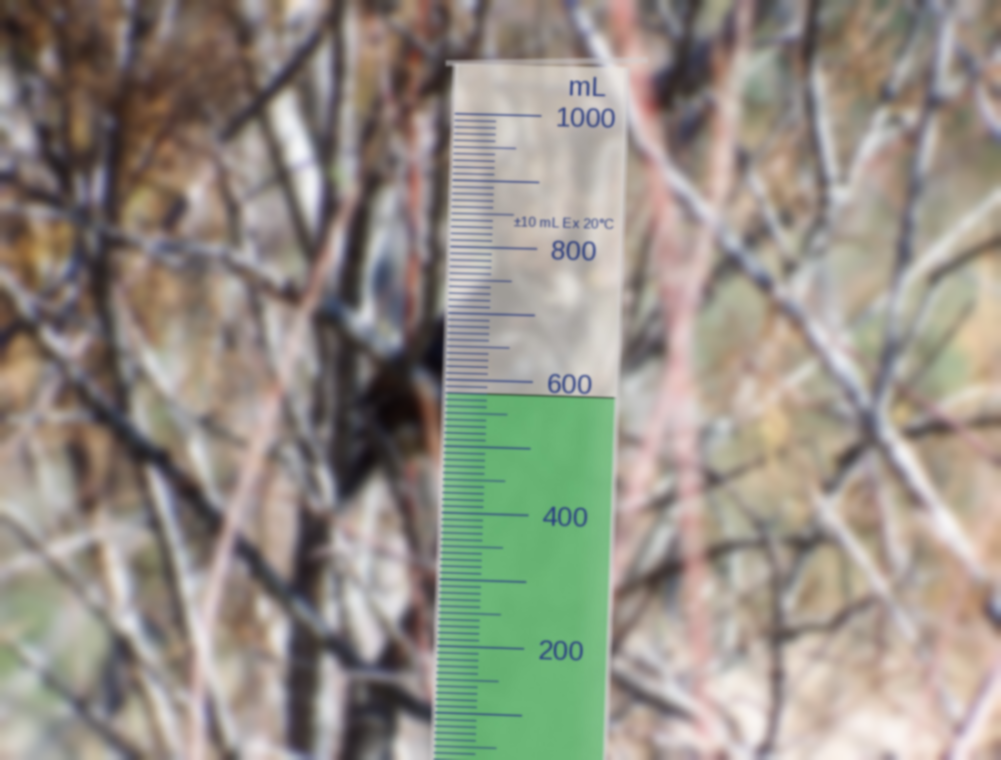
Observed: 580 mL
